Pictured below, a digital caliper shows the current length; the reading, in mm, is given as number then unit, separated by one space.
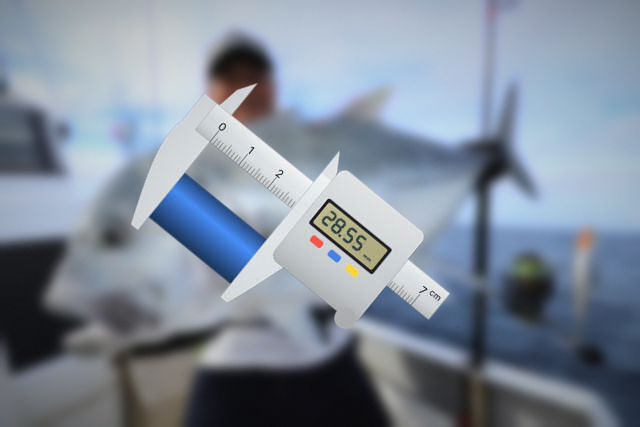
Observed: 28.55 mm
